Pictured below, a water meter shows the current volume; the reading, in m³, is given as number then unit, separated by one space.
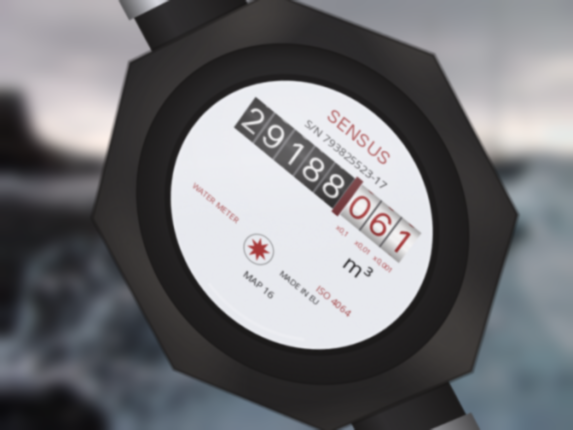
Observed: 29188.061 m³
